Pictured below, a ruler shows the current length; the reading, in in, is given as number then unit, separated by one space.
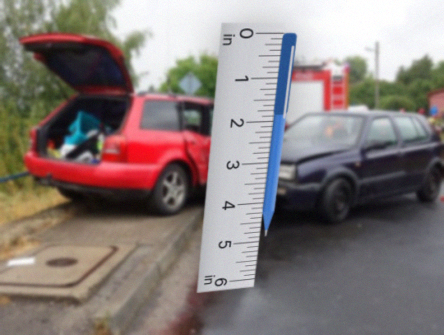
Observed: 4.875 in
